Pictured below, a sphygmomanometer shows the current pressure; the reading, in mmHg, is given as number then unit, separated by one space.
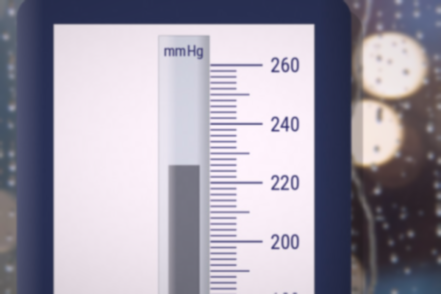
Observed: 226 mmHg
